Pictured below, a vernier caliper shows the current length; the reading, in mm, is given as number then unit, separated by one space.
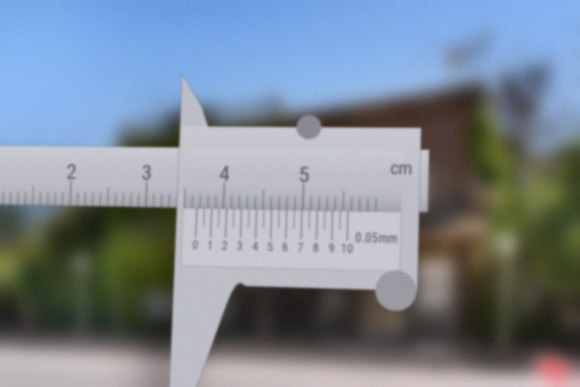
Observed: 36.6 mm
